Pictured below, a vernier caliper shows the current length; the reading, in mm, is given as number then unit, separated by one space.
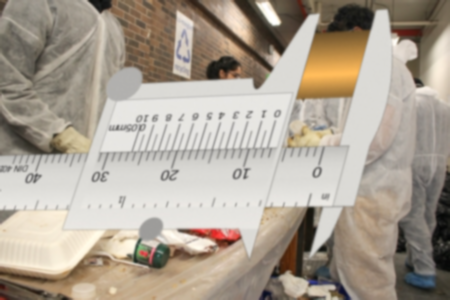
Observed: 7.5 mm
